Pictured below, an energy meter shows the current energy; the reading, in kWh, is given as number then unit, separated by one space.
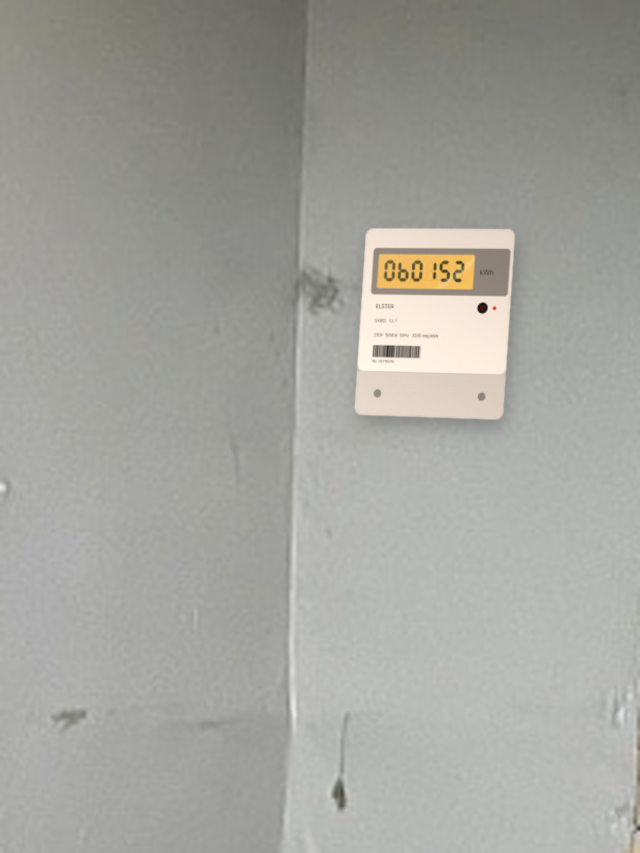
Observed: 60152 kWh
